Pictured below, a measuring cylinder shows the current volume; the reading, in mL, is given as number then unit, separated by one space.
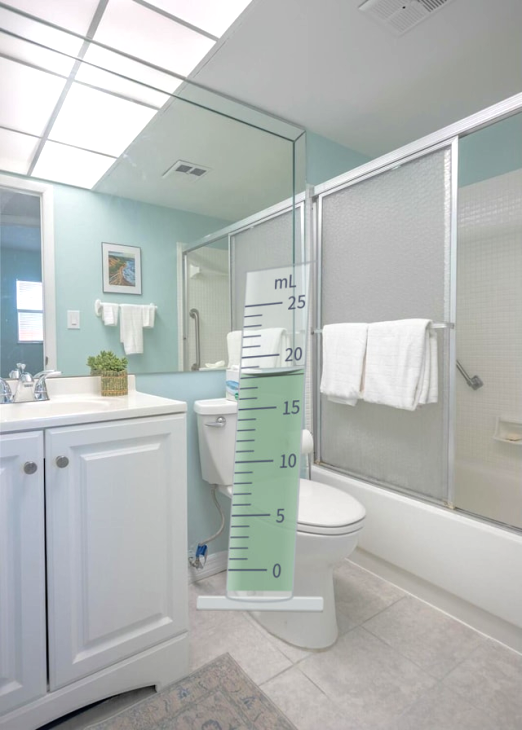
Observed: 18 mL
